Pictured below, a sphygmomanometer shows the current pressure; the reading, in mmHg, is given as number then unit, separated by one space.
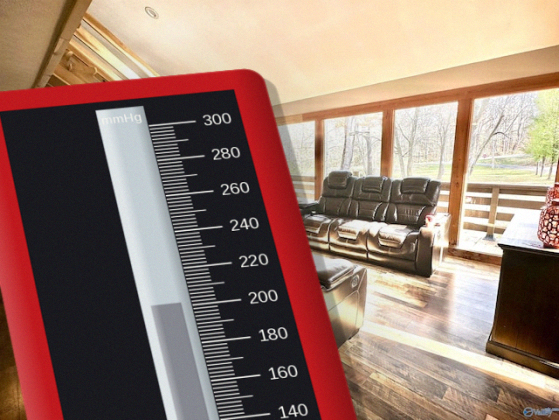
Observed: 202 mmHg
